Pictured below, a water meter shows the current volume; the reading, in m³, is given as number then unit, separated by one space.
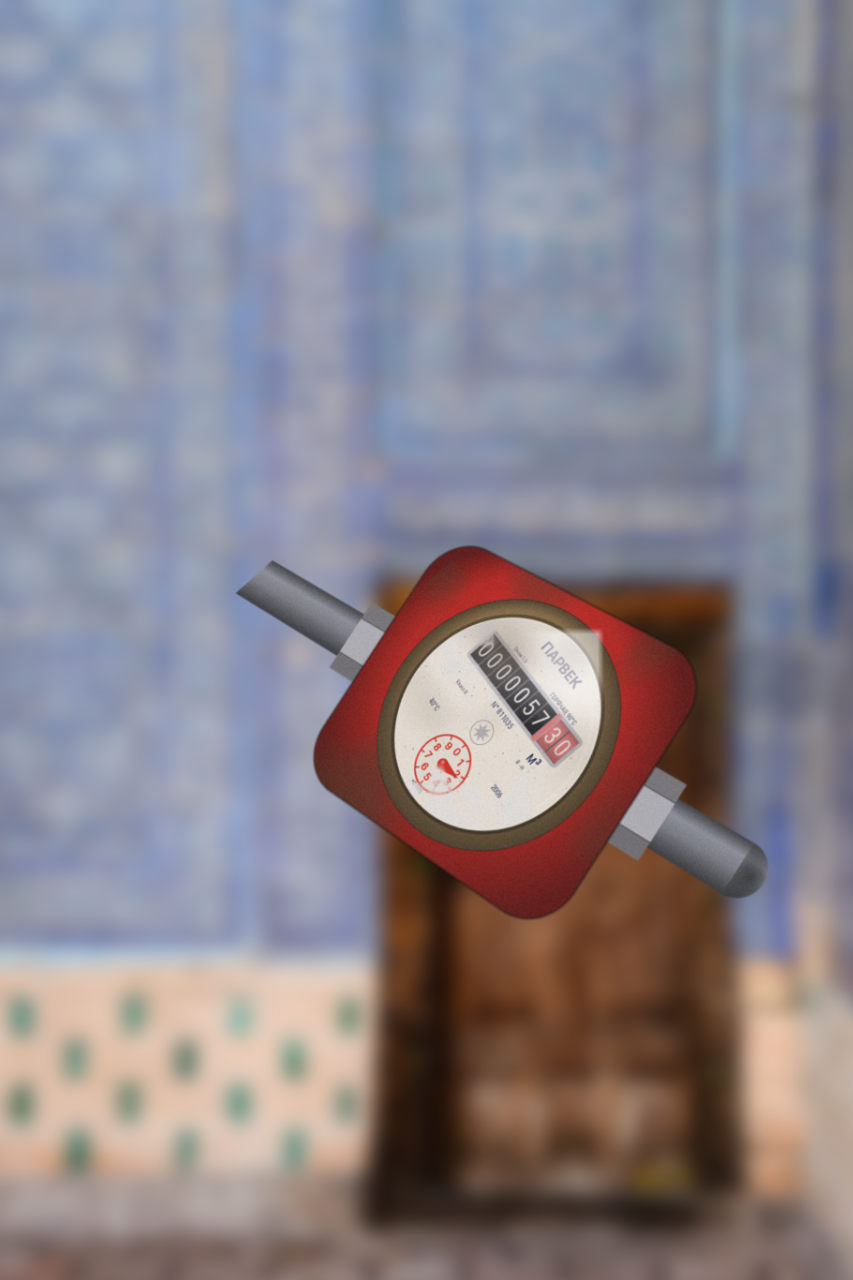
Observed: 57.302 m³
